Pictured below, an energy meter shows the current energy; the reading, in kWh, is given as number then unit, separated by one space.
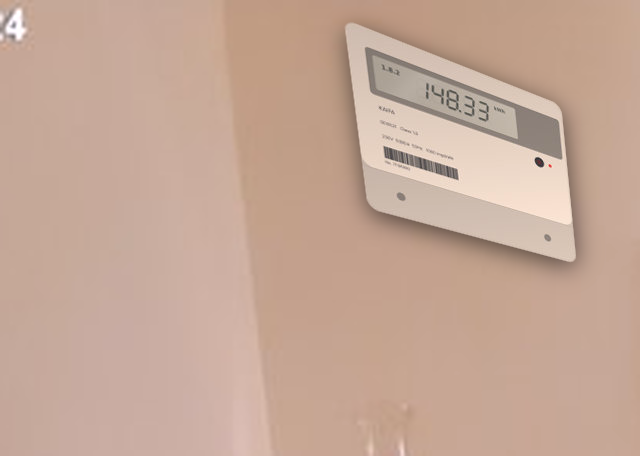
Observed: 148.33 kWh
